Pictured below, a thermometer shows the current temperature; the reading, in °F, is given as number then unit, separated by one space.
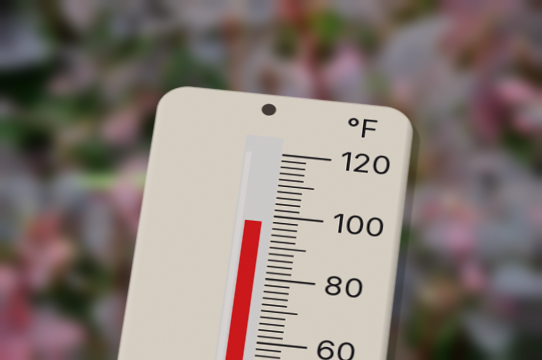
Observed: 98 °F
